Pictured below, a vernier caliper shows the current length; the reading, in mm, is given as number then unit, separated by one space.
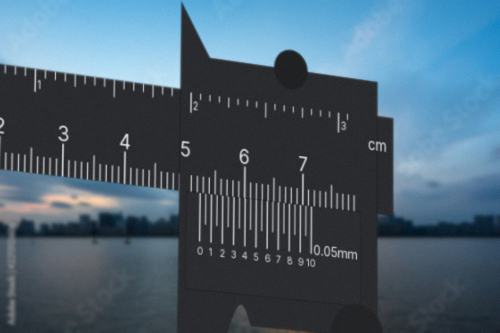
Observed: 52.5 mm
